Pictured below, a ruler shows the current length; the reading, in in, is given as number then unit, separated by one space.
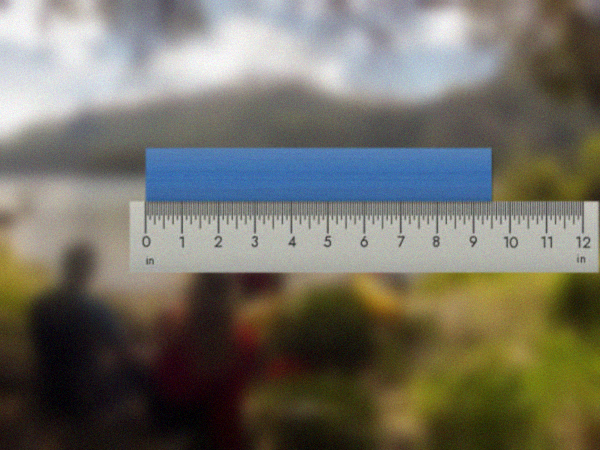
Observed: 9.5 in
